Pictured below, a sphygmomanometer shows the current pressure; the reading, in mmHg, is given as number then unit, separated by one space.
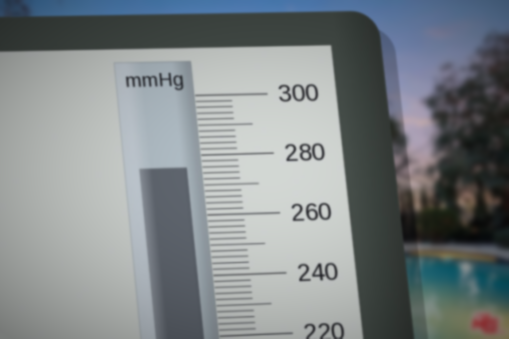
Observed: 276 mmHg
